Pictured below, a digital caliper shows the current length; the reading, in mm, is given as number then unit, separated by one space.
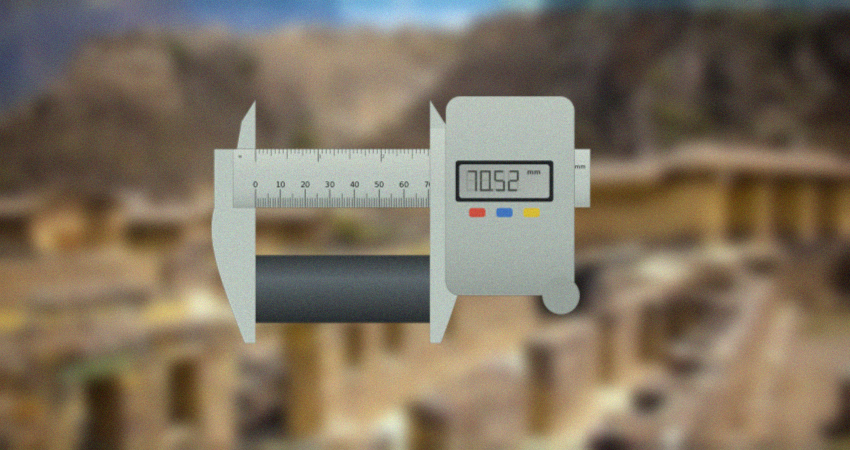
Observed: 70.52 mm
